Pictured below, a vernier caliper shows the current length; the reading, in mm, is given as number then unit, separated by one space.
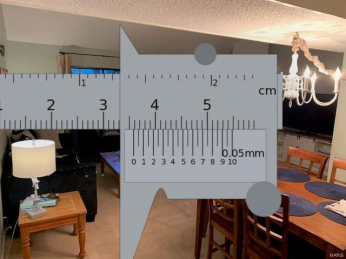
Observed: 35.8 mm
